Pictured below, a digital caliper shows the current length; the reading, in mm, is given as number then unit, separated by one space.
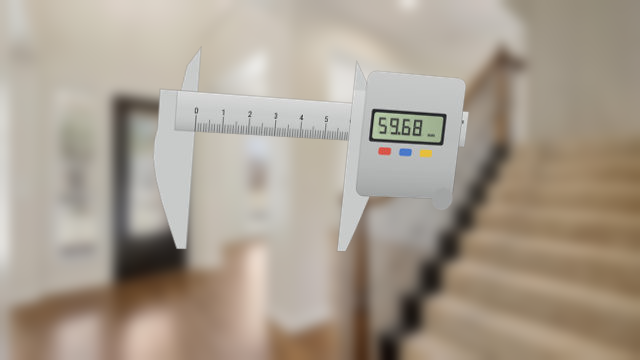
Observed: 59.68 mm
